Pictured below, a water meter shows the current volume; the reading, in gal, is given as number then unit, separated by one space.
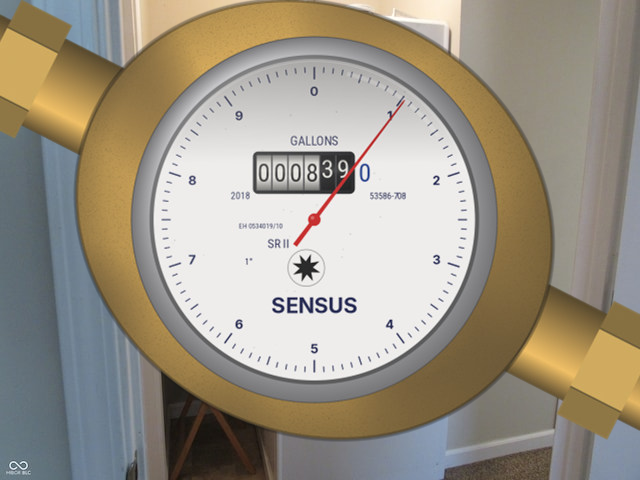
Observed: 8391.0 gal
